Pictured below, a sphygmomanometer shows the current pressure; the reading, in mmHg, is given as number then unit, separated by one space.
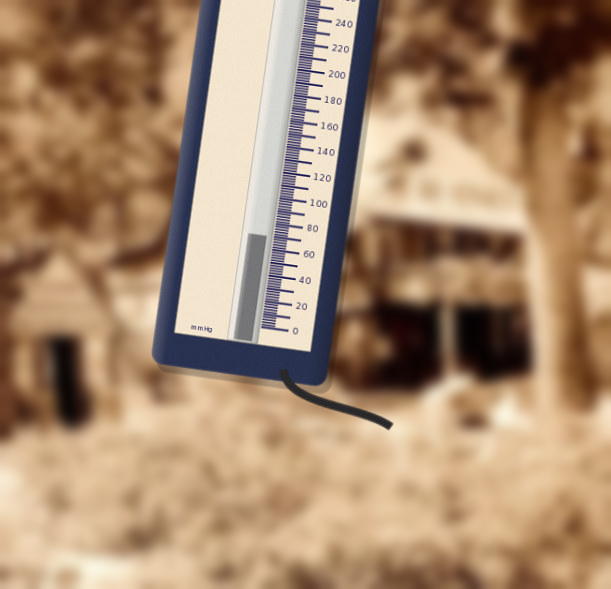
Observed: 70 mmHg
